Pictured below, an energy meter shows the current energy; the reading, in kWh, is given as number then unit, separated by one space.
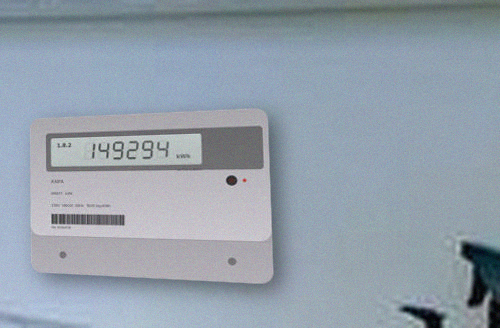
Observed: 149294 kWh
